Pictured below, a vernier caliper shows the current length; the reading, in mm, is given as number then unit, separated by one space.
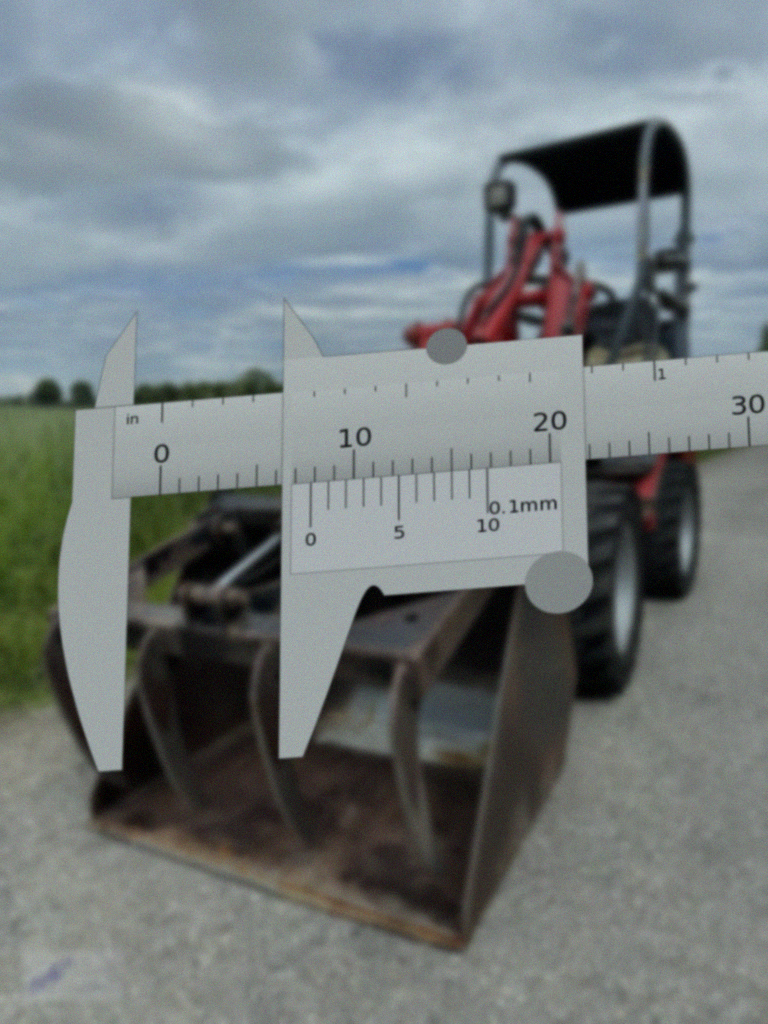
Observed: 7.8 mm
